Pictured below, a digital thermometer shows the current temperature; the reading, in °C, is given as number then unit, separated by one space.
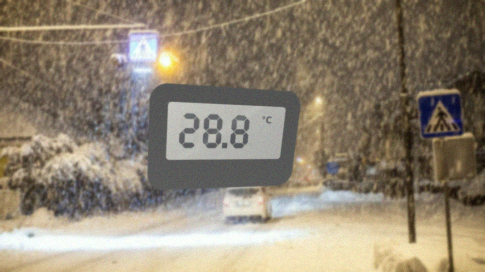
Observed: 28.8 °C
